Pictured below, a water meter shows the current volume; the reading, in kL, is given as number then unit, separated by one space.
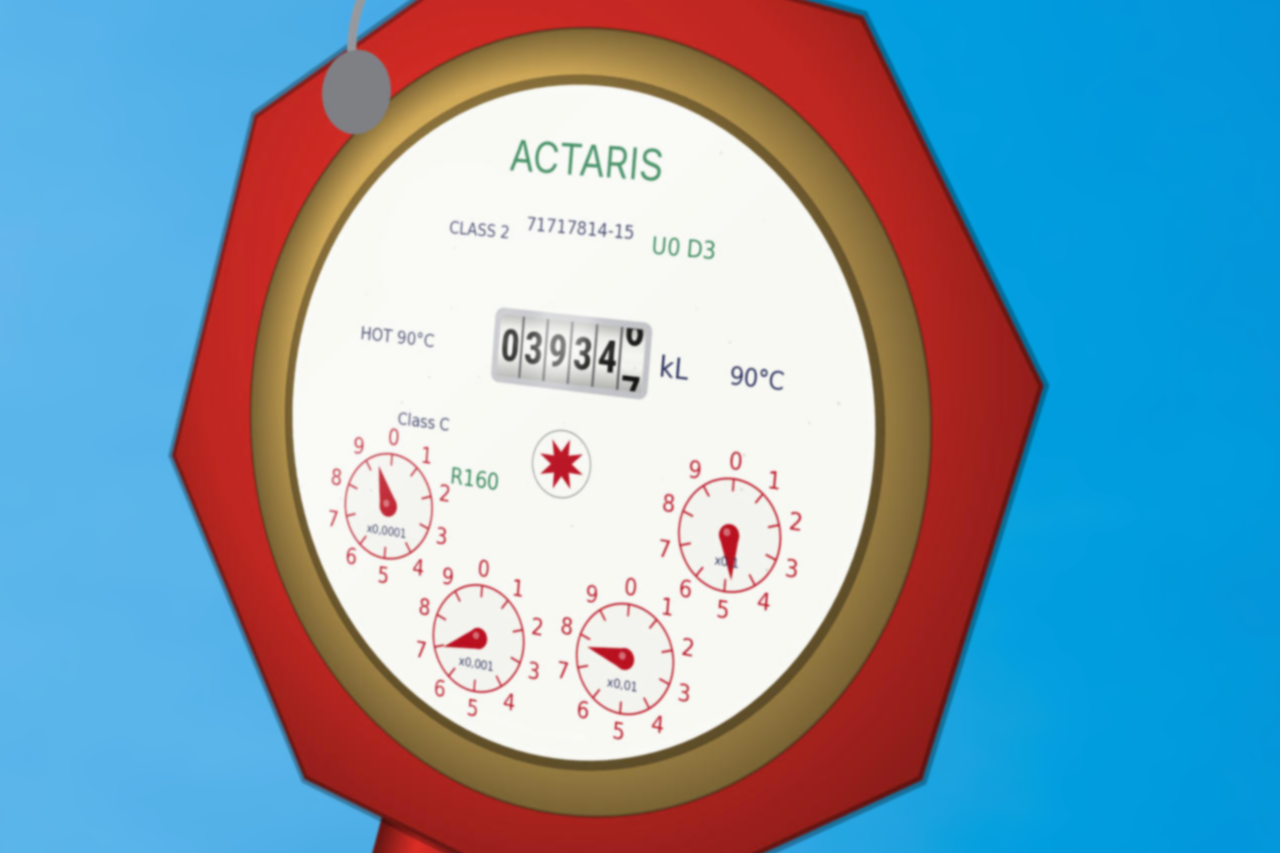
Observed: 39346.4769 kL
